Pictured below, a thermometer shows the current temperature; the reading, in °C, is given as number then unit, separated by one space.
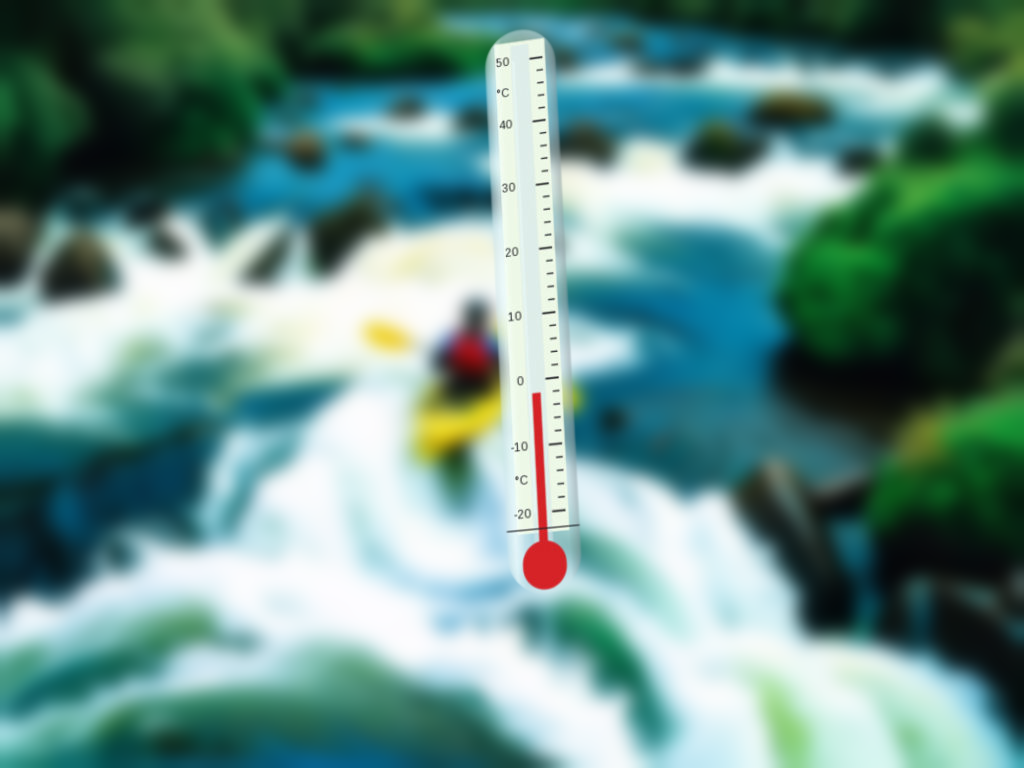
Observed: -2 °C
